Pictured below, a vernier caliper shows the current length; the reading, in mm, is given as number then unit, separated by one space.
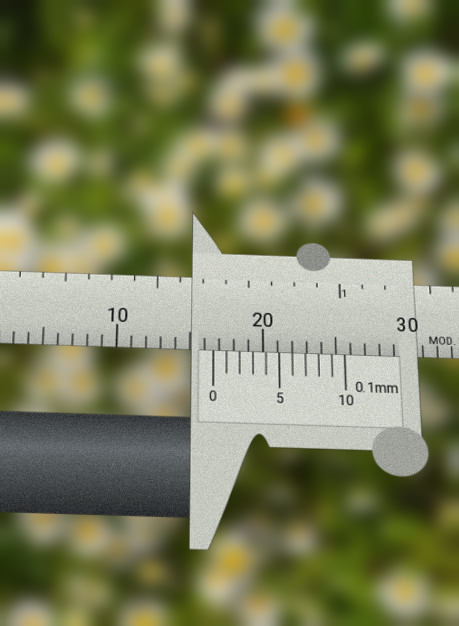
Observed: 16.6 mm
